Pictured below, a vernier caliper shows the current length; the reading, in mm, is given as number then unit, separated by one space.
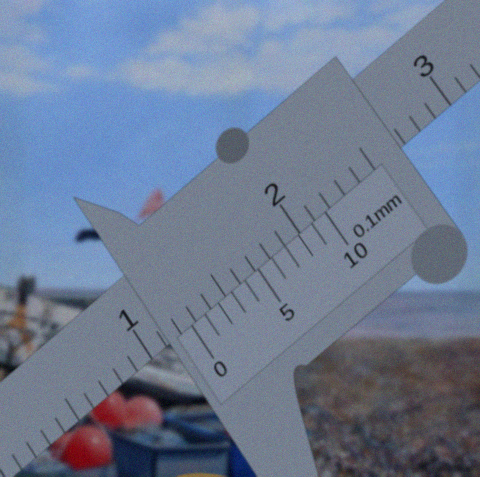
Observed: 12.7 mm
